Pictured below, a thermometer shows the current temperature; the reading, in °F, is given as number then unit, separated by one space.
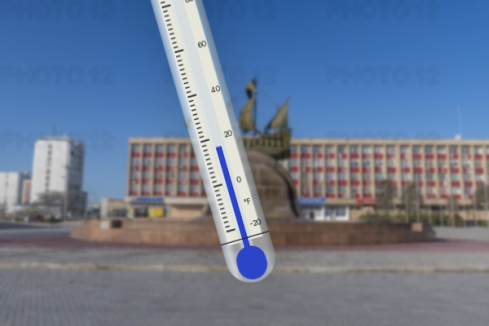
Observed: 16 °F
